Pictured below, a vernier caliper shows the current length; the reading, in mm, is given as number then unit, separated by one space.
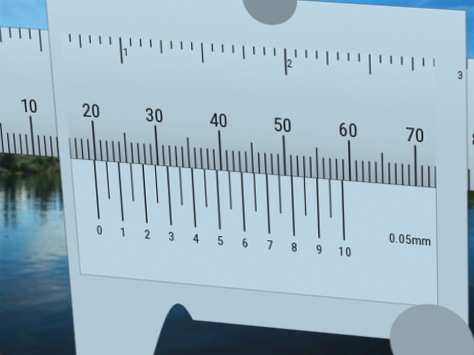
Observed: 19.8 mm
